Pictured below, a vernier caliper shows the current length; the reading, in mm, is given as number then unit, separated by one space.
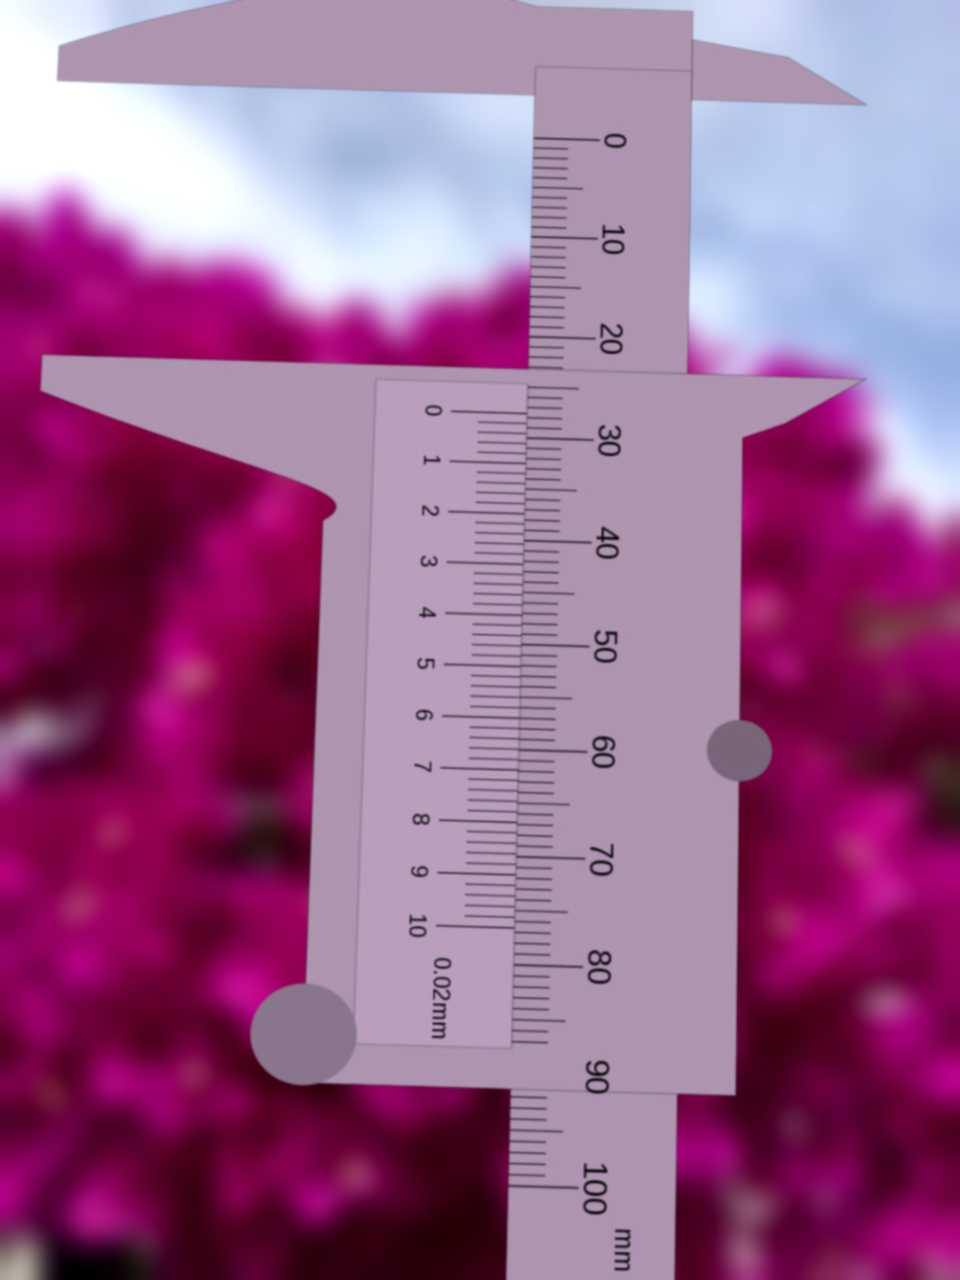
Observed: 27.6 mm
